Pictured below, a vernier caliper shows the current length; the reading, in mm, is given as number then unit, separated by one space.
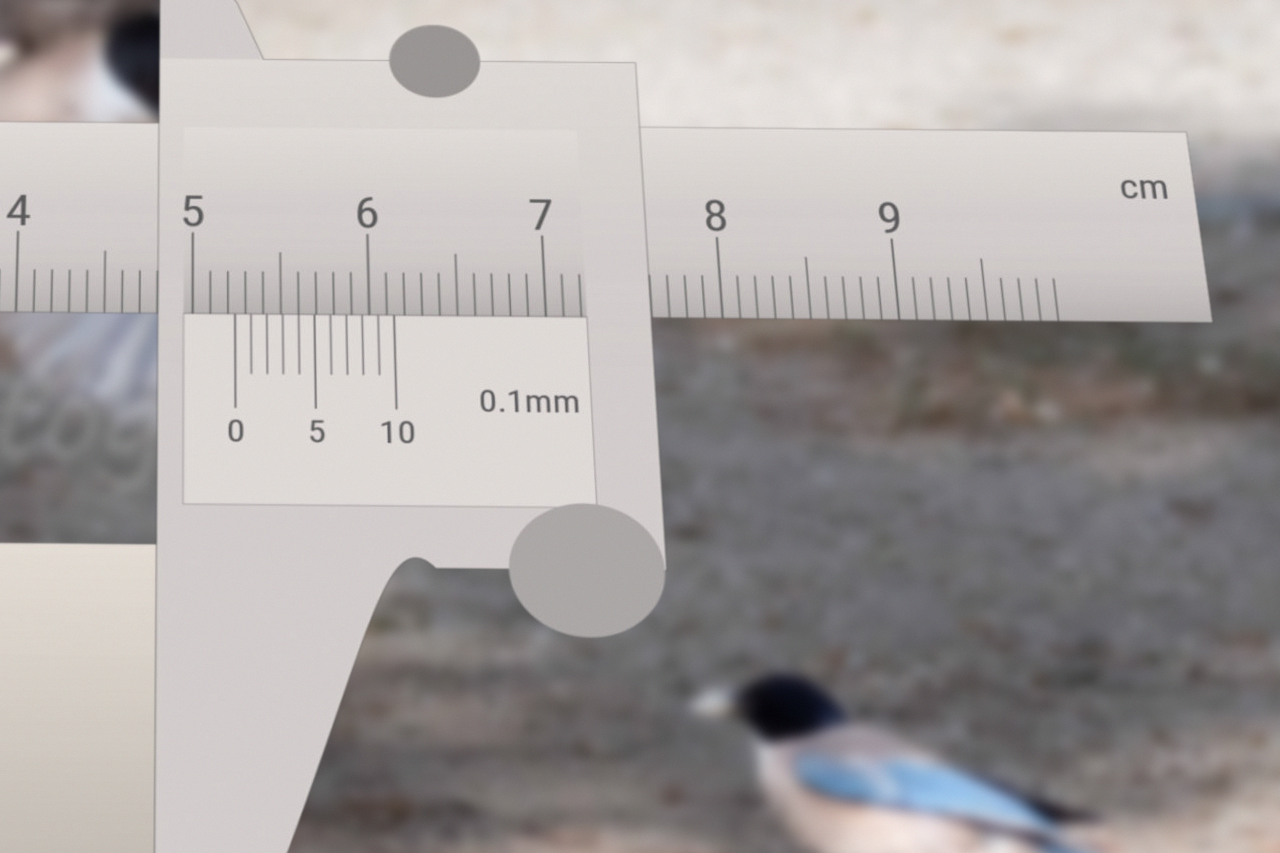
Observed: 52.4 mm
